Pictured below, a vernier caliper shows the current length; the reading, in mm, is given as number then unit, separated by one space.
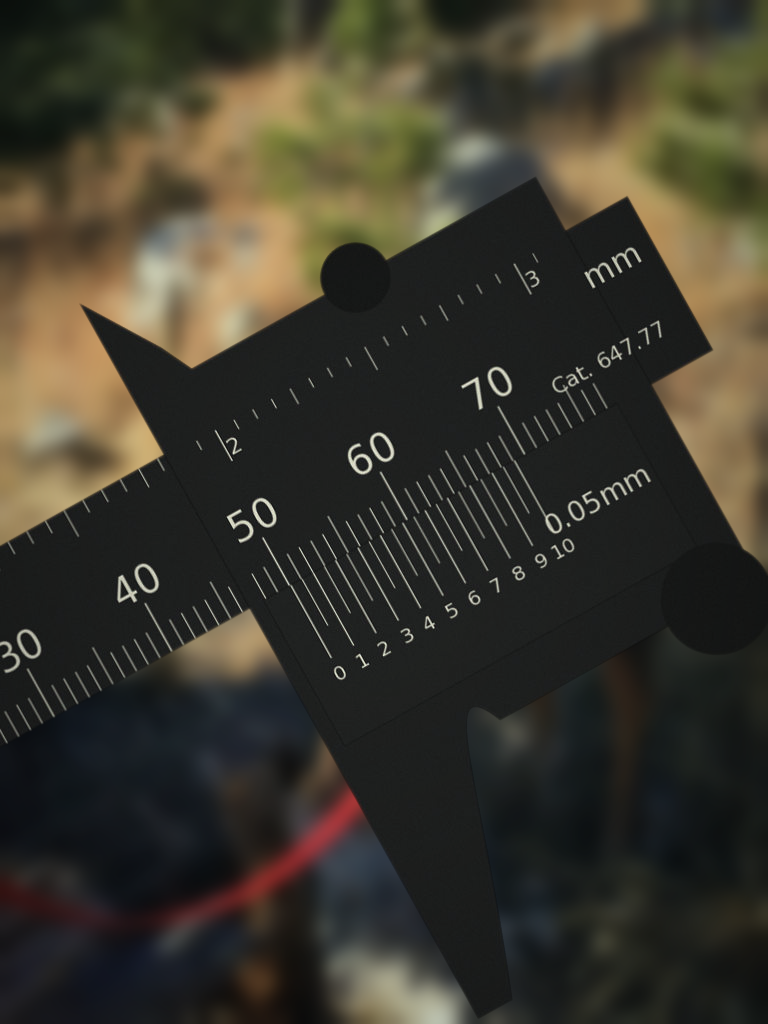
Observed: 50.1 mm
